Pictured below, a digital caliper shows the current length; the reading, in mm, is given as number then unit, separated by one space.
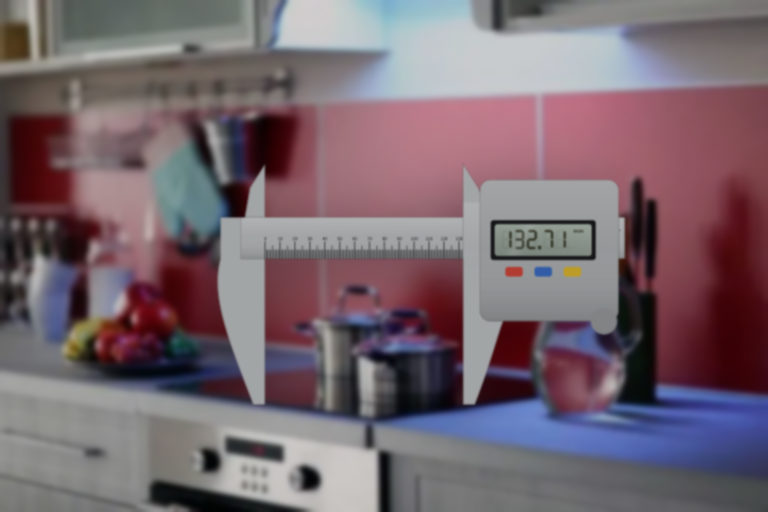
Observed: 132.71 mm
